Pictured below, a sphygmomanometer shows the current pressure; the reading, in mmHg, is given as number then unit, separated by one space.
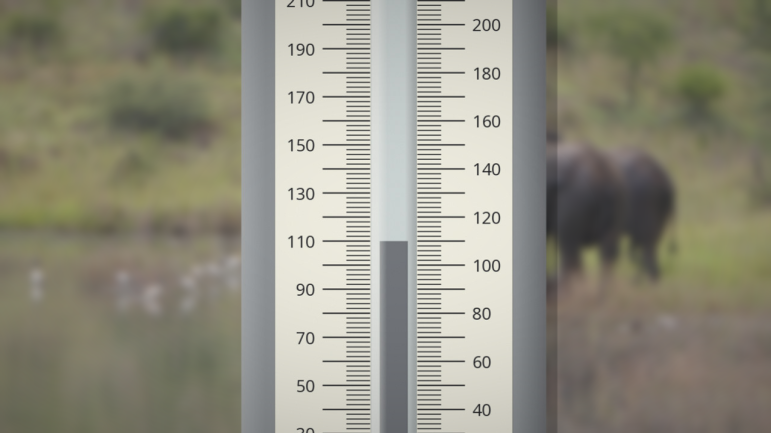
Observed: 110 mmHg
